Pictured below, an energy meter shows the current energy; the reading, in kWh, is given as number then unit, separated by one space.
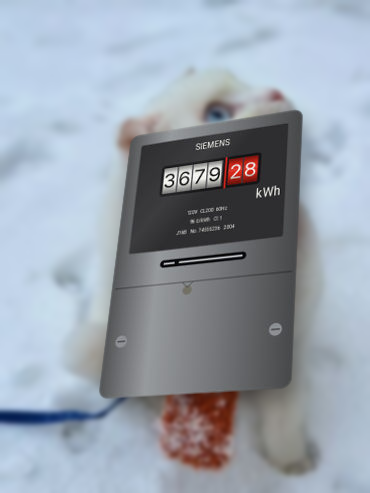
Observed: 3679.28 kWh
